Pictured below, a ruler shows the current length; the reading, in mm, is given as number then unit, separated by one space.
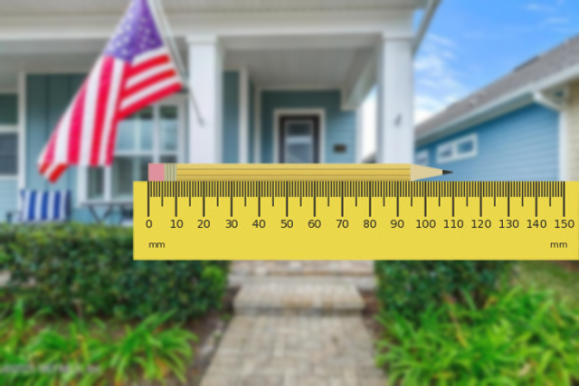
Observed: 110 mm
